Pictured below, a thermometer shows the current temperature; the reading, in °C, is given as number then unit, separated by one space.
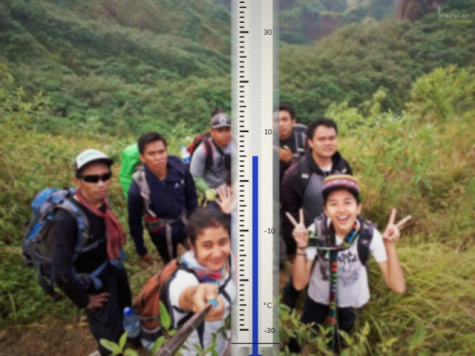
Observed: 5 °C
